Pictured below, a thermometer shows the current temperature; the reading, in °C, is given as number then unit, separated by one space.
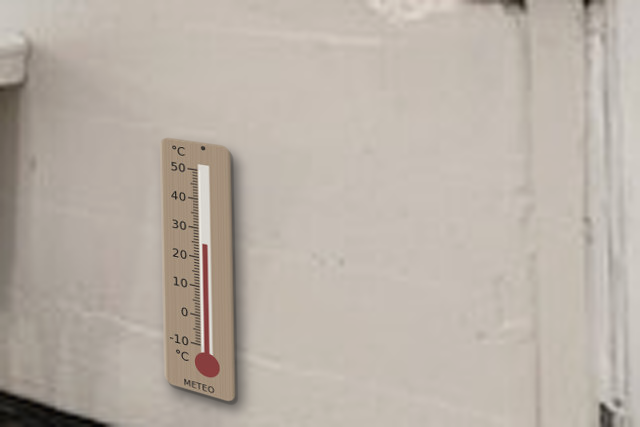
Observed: 25 °C
